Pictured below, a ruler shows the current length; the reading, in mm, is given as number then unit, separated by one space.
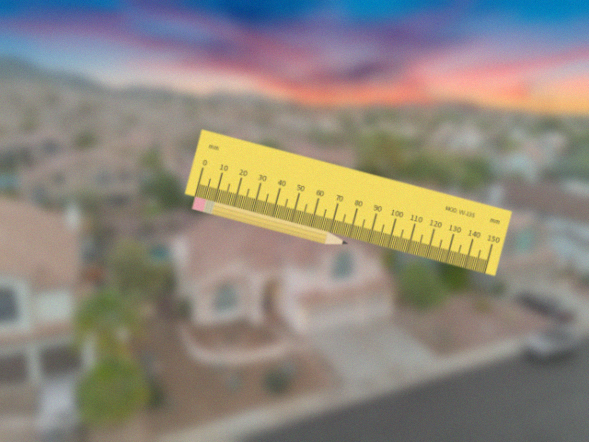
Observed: 80 mm
